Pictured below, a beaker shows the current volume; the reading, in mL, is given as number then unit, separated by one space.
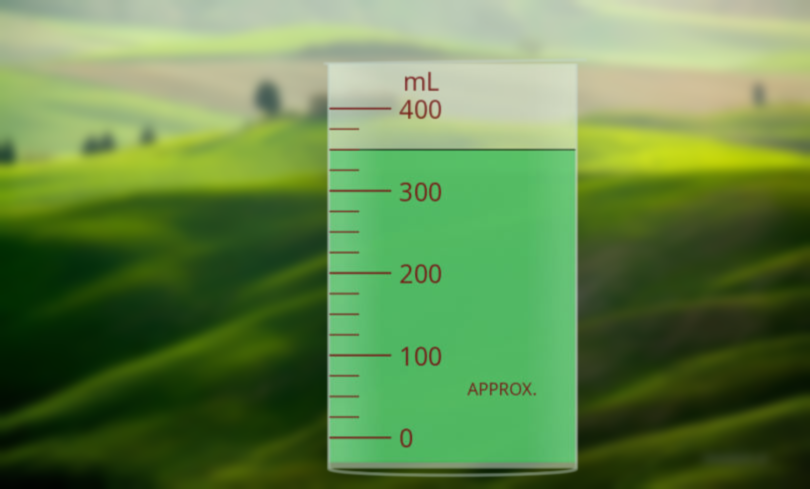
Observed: 350 mL
